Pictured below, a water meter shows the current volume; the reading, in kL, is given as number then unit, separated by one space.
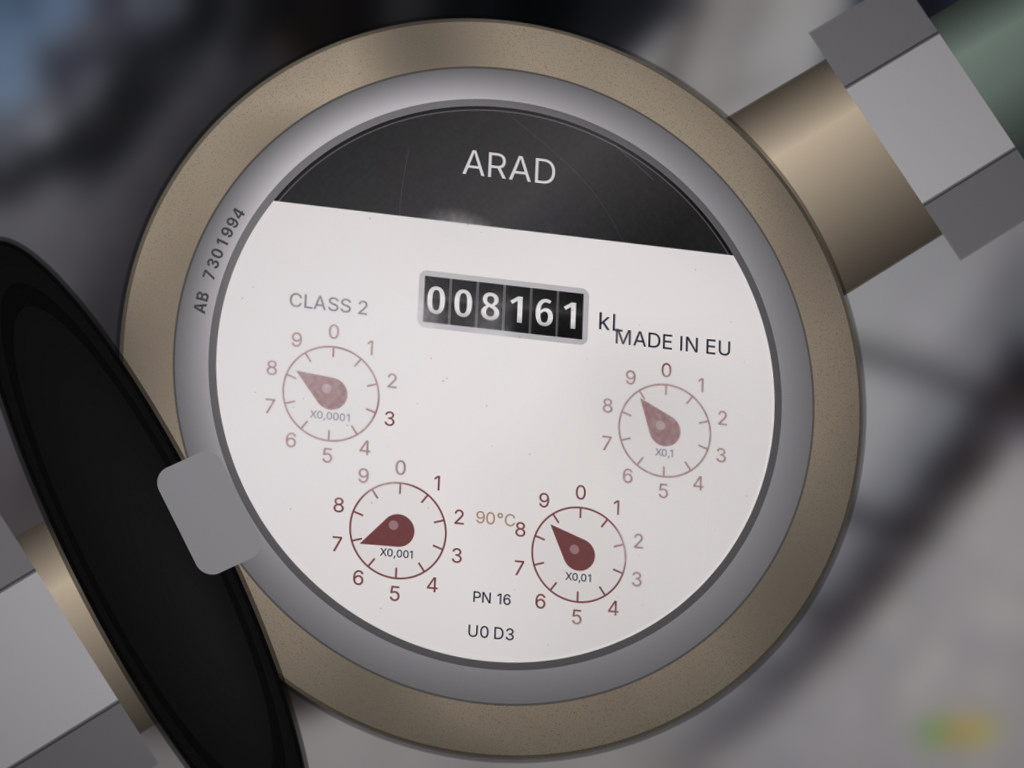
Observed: 8161.8868 kL
